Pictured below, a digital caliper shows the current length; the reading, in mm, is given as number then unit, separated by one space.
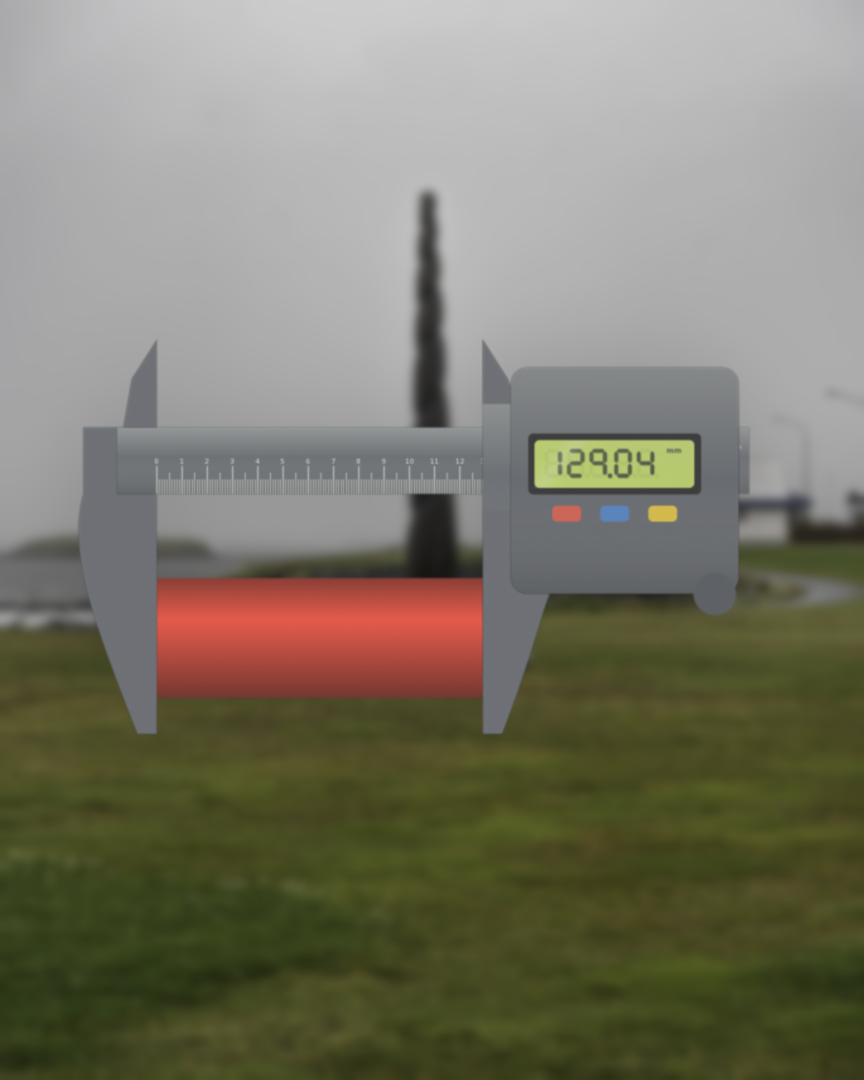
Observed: 129.04 mm
